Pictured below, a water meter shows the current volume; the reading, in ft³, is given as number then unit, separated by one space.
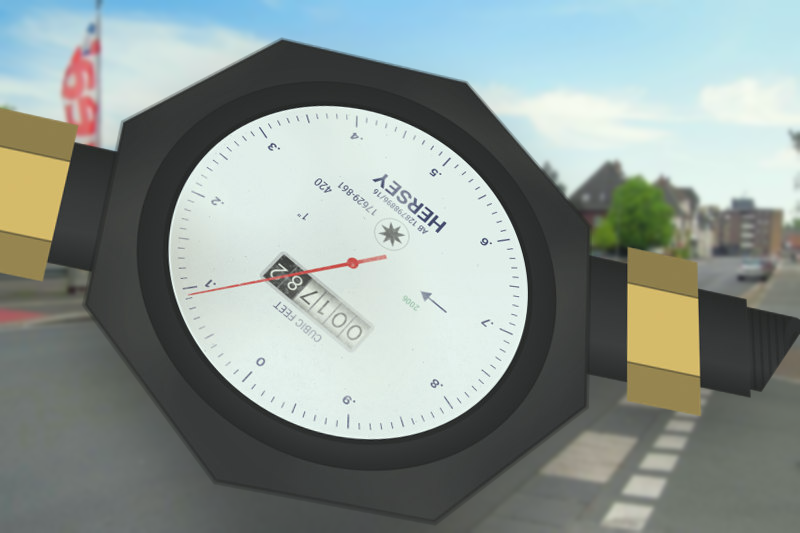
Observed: 1782.09 ft³
